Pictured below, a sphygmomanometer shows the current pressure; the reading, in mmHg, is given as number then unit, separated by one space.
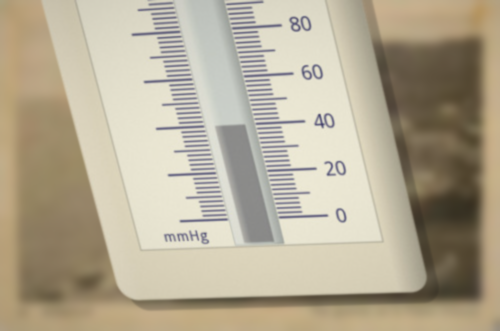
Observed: 40 mmHg
